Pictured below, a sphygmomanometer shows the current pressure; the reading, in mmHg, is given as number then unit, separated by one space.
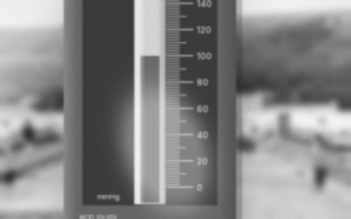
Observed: 100 mmHg
